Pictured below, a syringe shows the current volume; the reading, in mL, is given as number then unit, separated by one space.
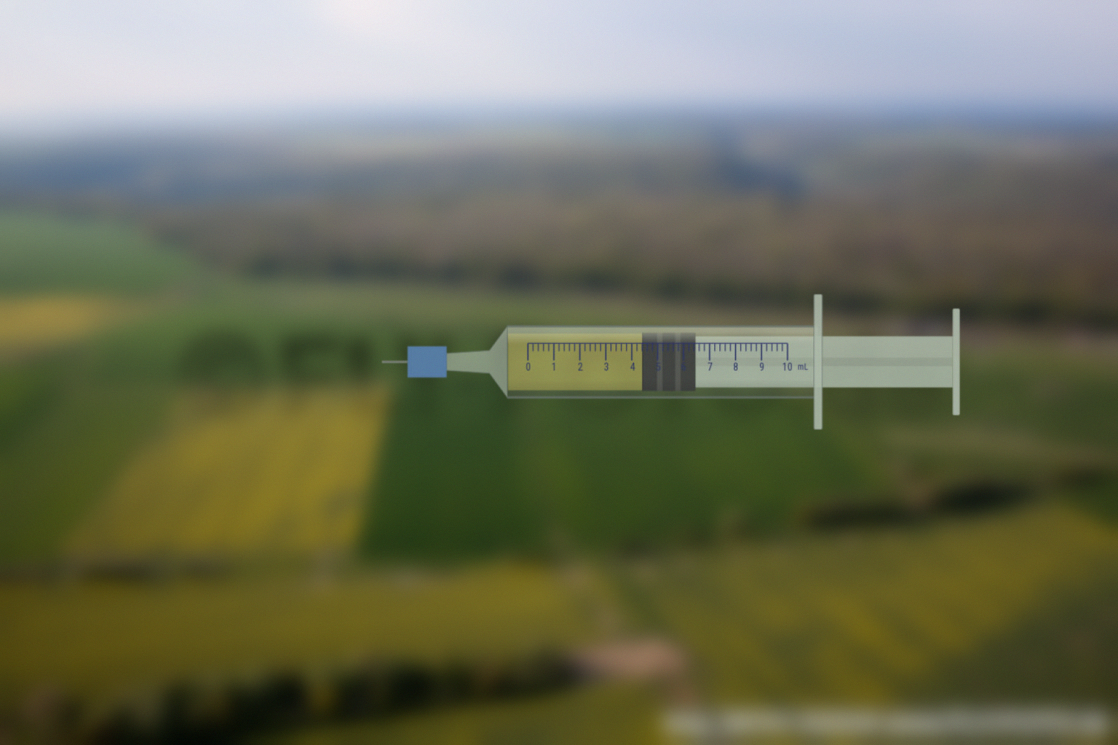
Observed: 4.4 mL
